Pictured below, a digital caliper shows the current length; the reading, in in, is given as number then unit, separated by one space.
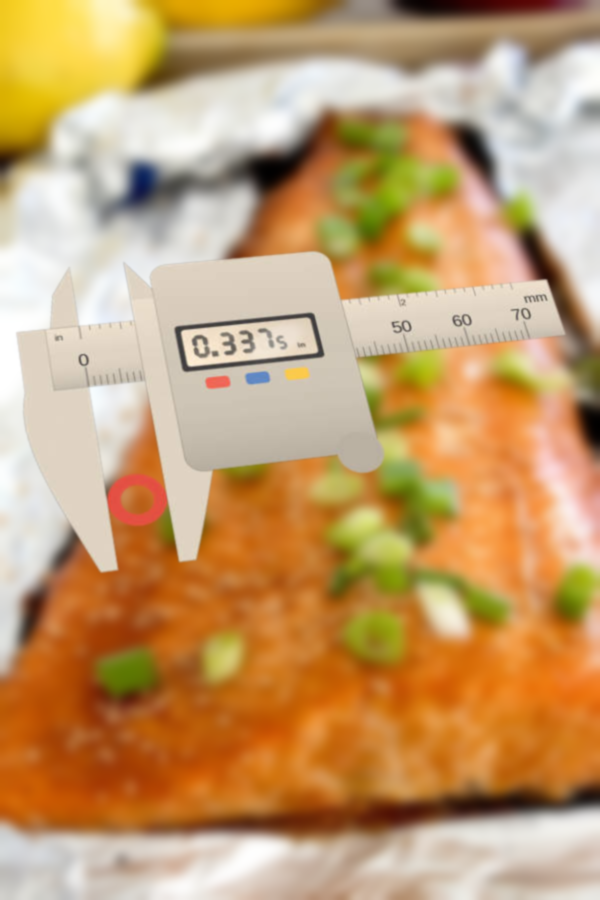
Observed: 0.3375 in
